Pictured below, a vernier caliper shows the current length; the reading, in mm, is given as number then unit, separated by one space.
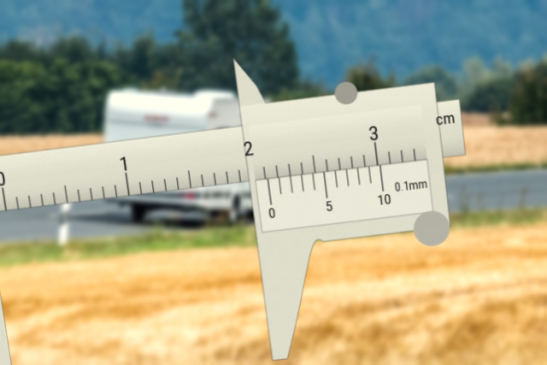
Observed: 21.2 mm
